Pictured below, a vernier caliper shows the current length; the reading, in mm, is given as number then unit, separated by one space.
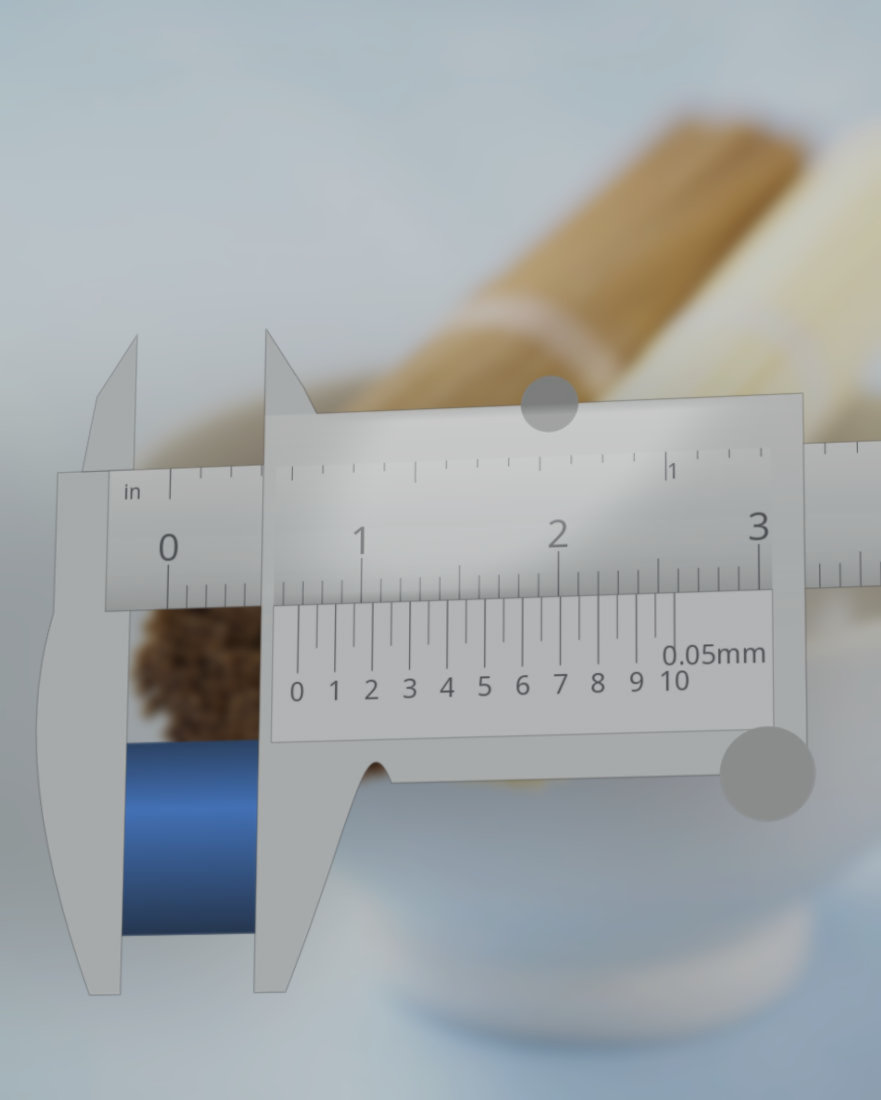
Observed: 6.8 mm
